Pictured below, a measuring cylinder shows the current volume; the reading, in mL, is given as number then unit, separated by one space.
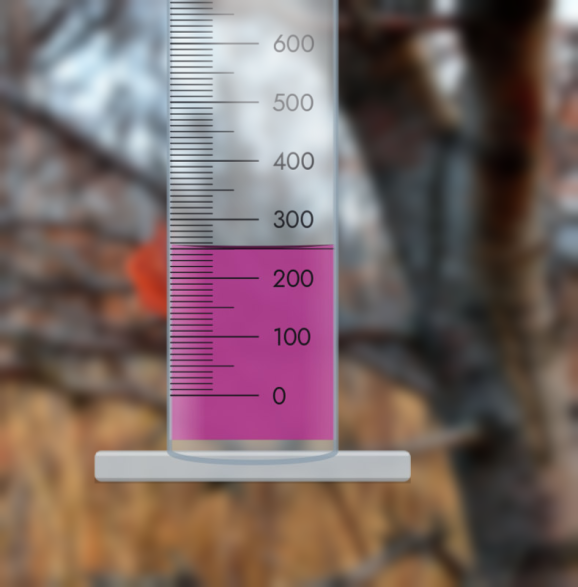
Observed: 250 mL
